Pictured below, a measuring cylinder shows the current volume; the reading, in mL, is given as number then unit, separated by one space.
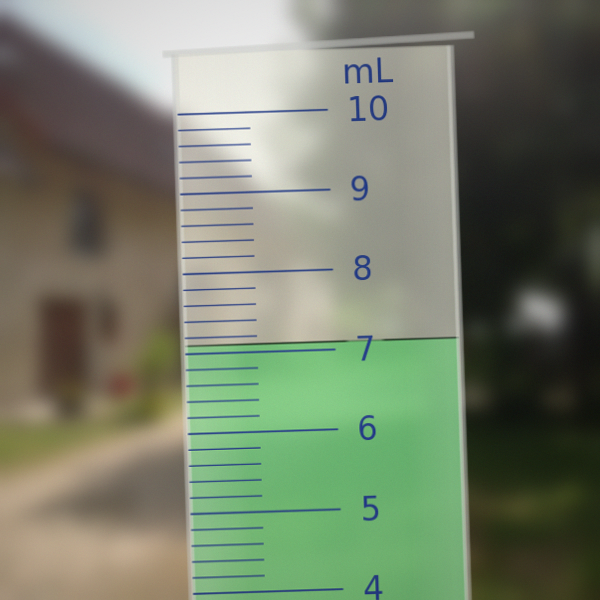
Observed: 7.1 mL
